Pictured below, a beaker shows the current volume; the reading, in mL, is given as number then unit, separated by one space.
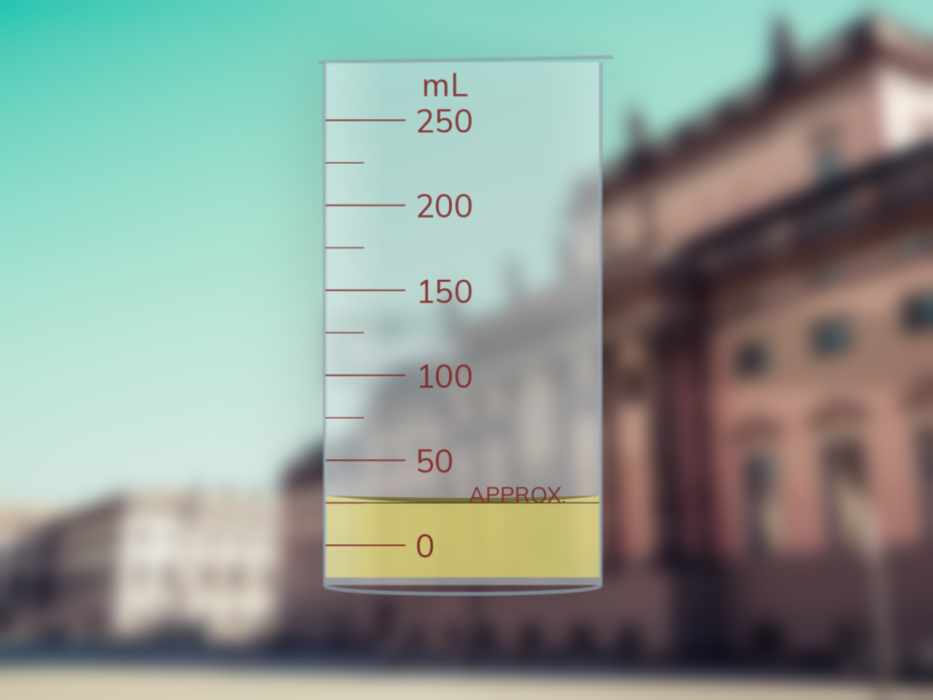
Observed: 25 mL
